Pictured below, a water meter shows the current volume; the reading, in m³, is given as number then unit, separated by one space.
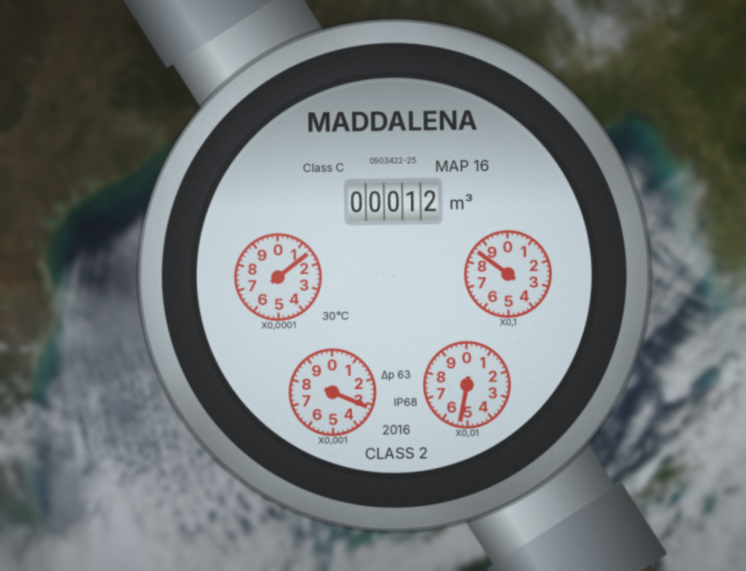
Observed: 12.8531 m³
